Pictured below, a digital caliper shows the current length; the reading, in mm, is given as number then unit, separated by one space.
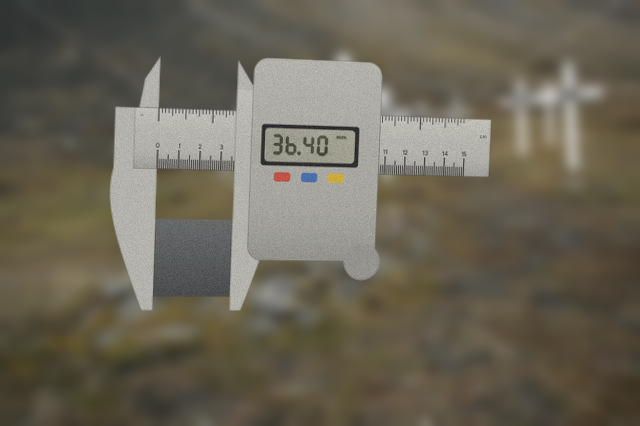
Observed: 36.40 mm
